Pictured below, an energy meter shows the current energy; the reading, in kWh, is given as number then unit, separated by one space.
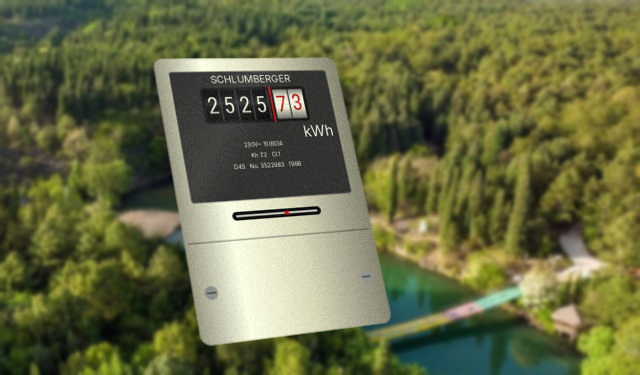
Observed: 2525.73 kWh
